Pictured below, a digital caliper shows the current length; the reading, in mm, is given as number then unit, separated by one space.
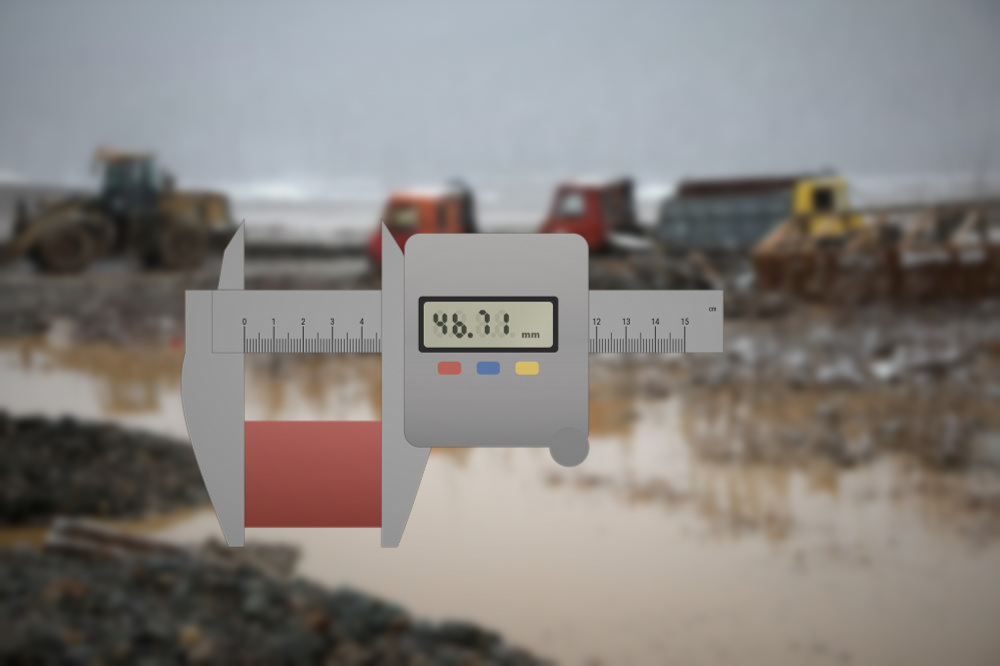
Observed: 46.71 mm
